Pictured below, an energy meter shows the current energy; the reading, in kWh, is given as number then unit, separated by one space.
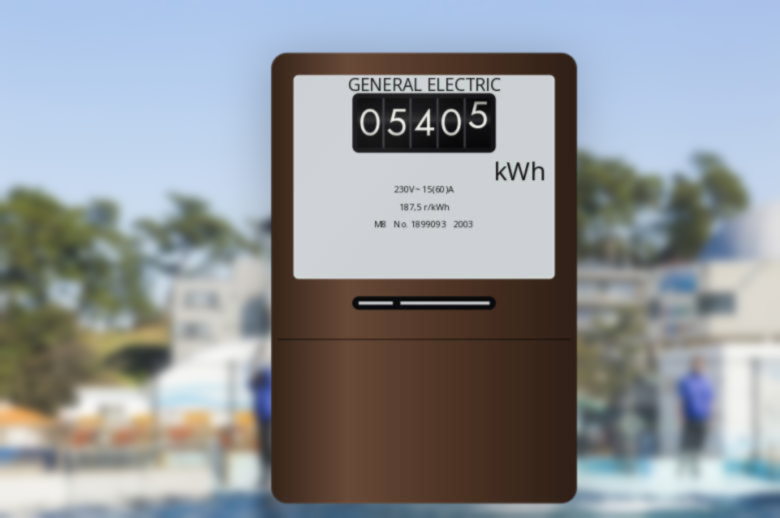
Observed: 5405 kWh
